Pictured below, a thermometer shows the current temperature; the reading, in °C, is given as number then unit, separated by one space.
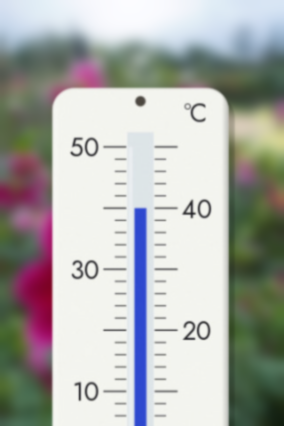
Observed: 40 °C
